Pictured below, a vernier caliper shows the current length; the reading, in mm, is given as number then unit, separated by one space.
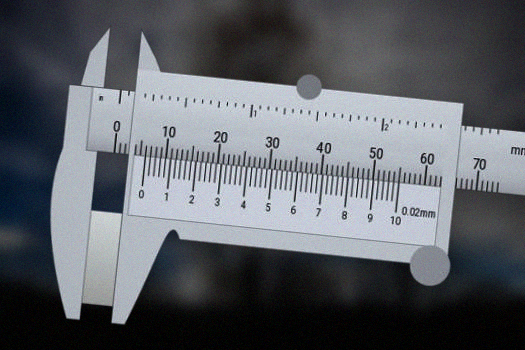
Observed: 6.0 mm
